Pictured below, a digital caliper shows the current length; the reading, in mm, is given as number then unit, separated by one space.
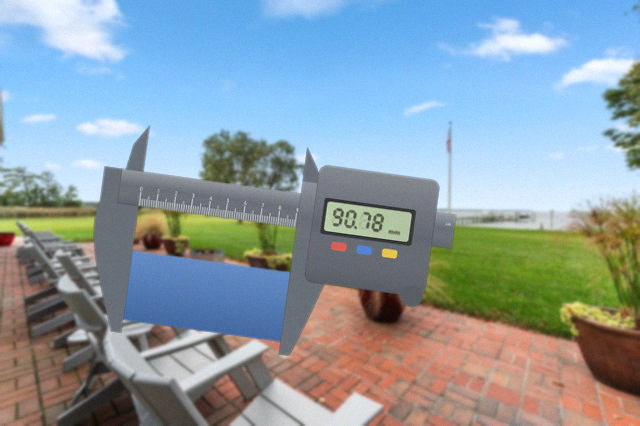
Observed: 90.78 mm
